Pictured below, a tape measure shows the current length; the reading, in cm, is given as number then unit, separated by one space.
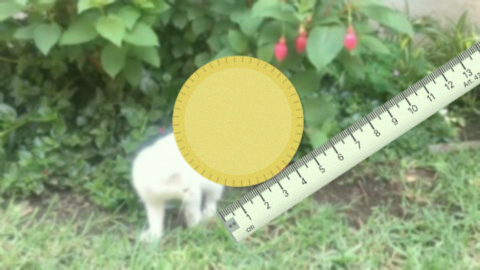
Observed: 6 cm
